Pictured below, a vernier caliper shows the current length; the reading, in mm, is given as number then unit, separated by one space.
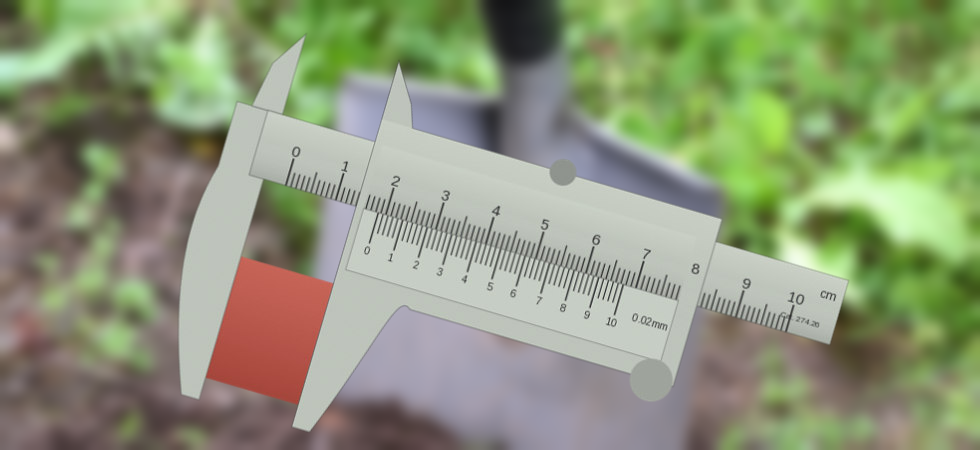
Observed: 18.5 mm
